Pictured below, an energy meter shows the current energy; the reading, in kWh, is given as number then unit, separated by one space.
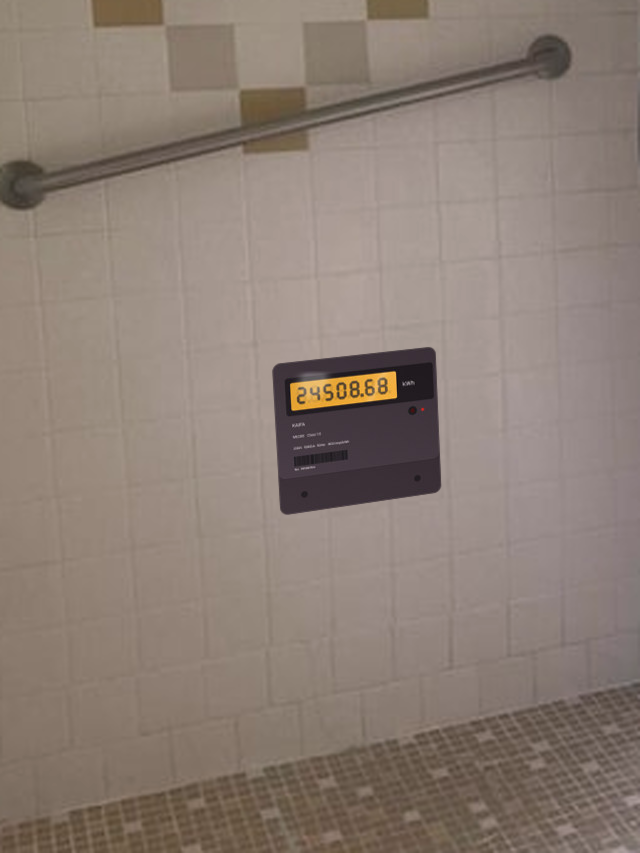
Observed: 24508.68 kWh
